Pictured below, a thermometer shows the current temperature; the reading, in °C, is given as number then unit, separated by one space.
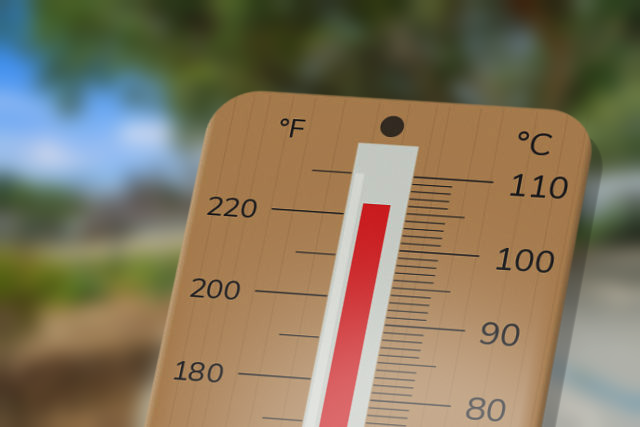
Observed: 106 °C
